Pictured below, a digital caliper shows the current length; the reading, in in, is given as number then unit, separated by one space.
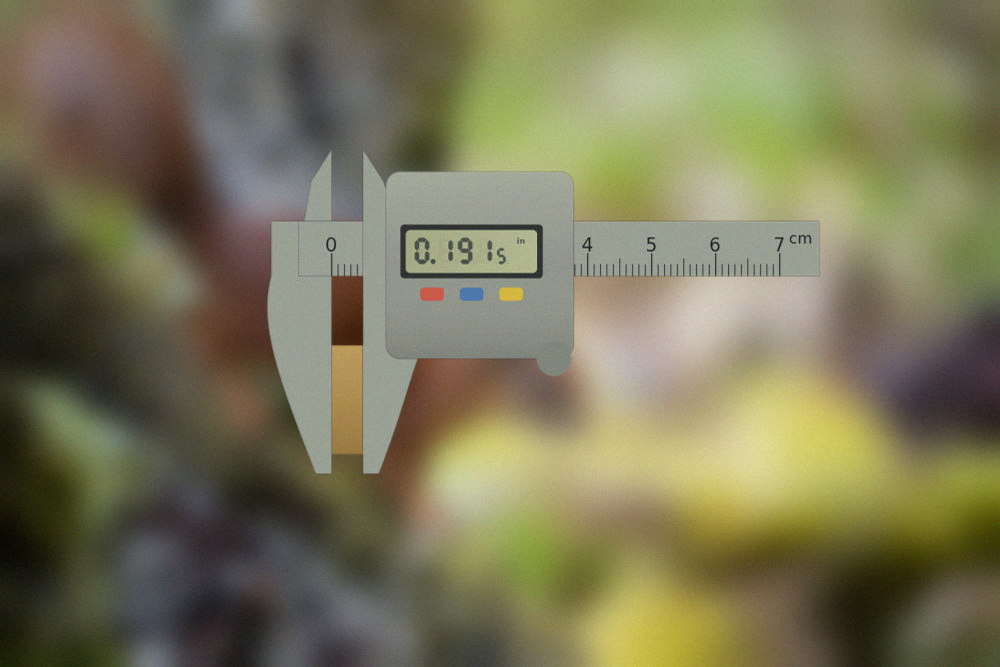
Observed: 0.1915 in
